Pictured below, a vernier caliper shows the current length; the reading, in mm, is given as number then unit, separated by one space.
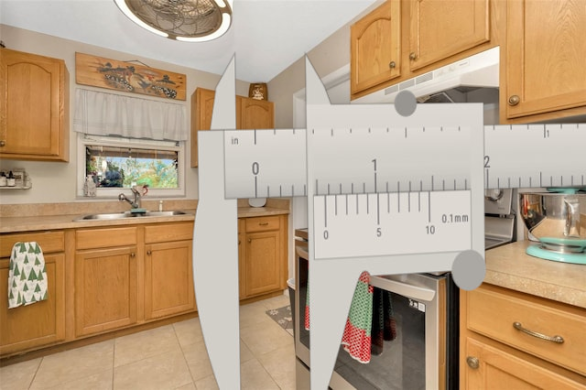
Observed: 5.7 mm
